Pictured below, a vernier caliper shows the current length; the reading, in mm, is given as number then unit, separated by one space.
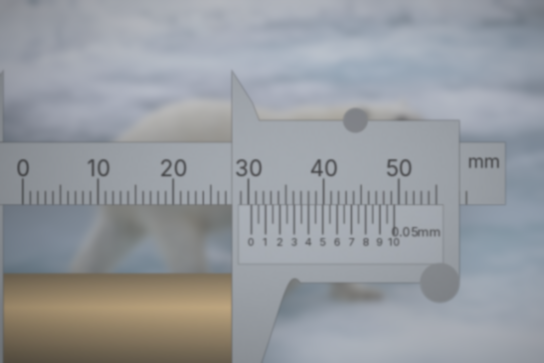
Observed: 30.4 mm
